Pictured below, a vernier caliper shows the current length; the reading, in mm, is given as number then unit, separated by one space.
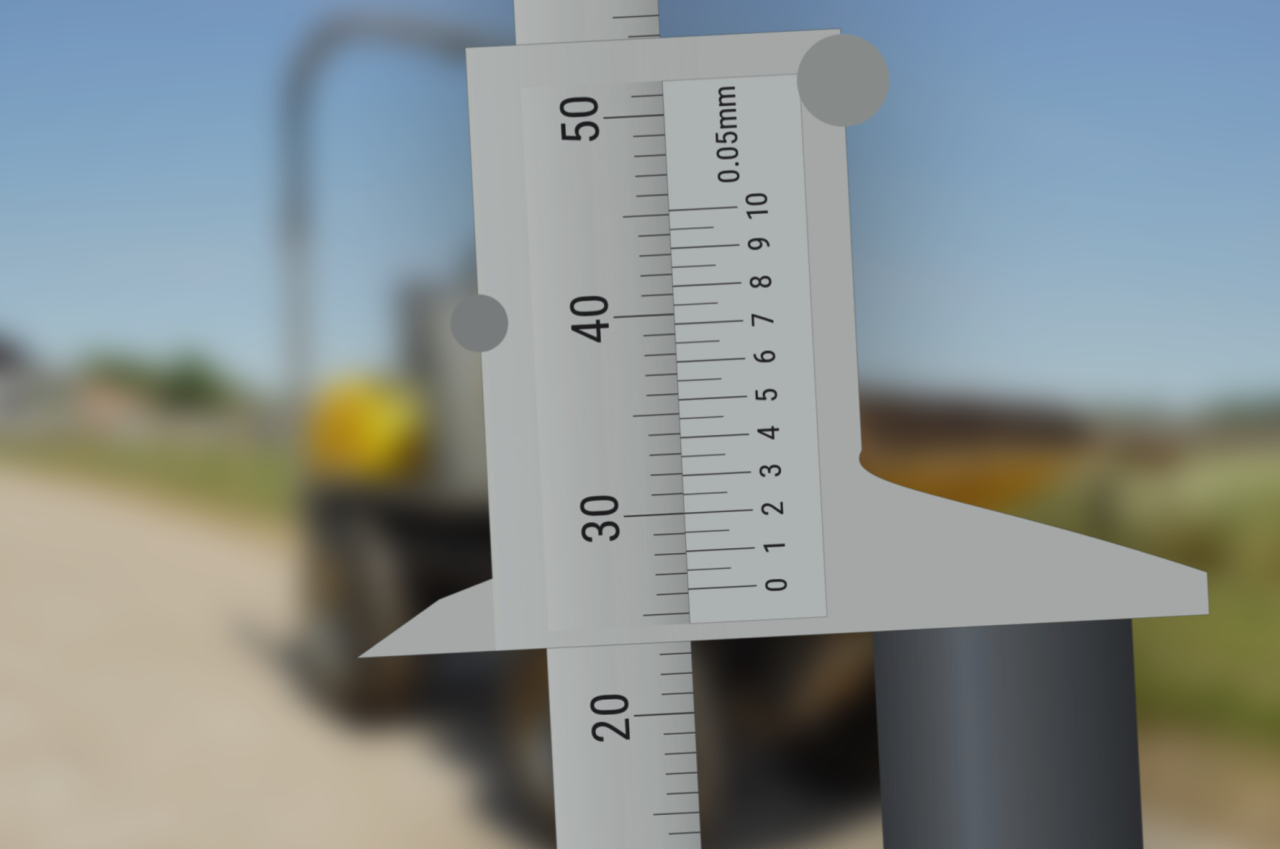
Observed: 26.2 mm
